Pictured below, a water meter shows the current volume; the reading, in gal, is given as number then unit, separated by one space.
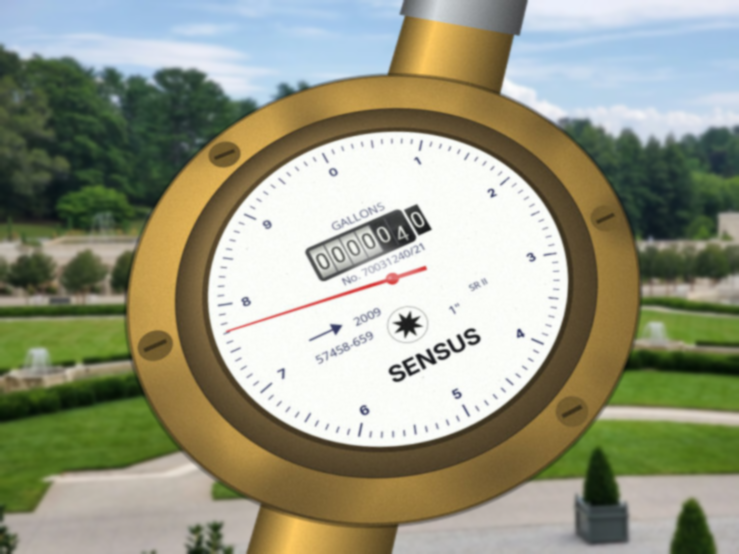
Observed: 37.7 gal
